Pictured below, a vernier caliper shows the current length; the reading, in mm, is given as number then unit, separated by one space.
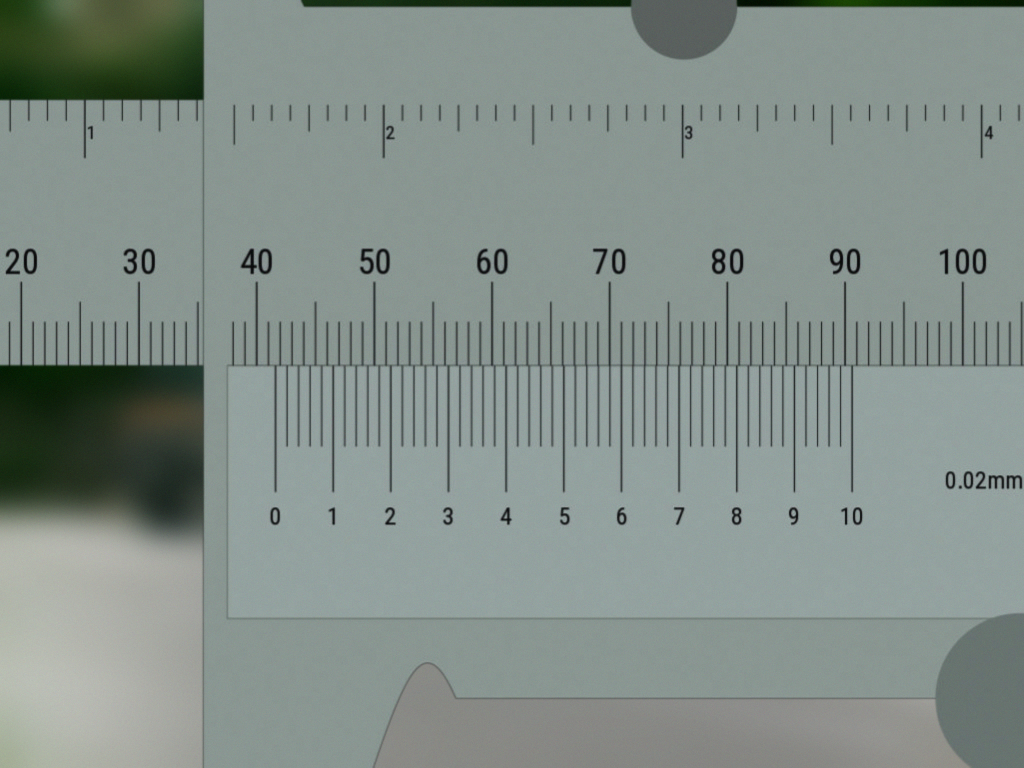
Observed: 41.6 mm
